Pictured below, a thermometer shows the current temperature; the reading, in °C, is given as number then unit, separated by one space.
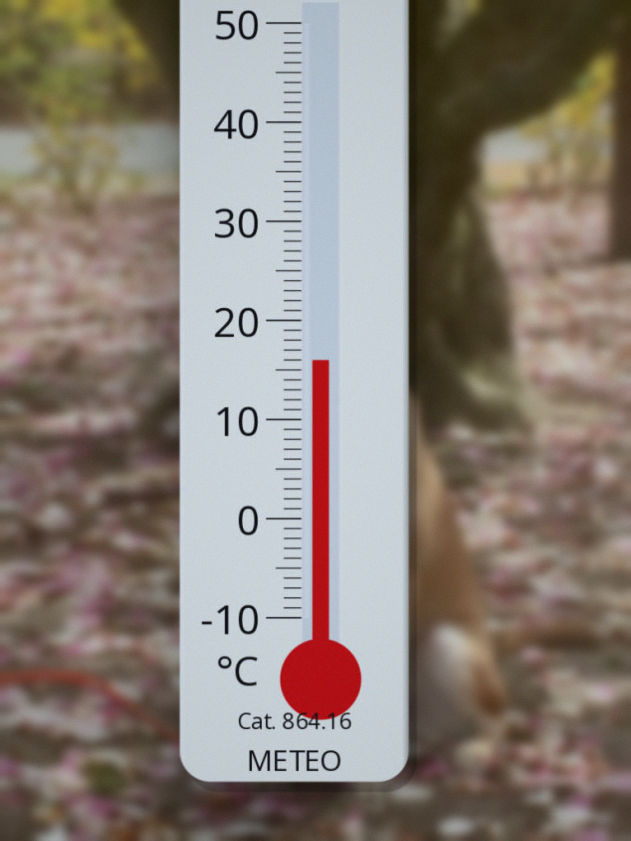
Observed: 16 °C
